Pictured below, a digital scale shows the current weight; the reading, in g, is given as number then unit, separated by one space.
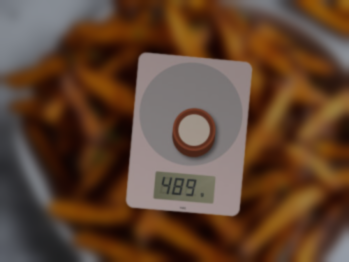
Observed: 489 g
